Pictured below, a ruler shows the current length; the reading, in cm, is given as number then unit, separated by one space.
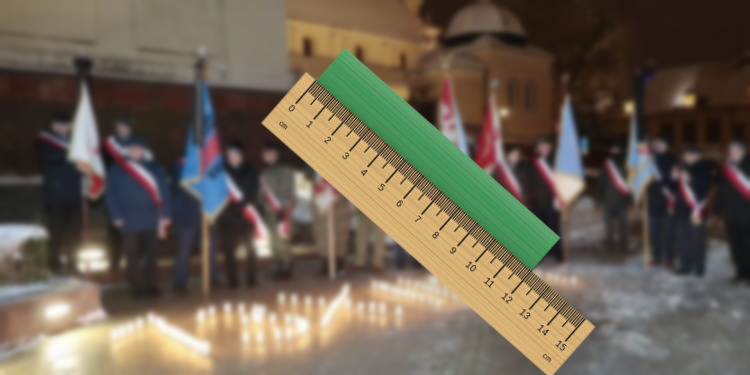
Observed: 12 cm
